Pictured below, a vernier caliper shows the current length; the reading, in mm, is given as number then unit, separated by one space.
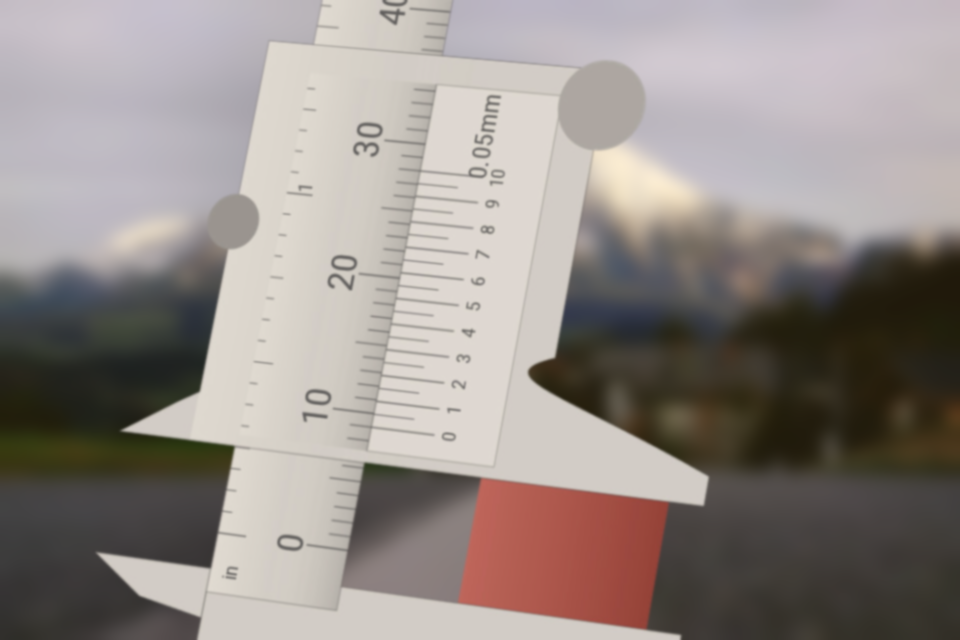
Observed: 9.0 mm
